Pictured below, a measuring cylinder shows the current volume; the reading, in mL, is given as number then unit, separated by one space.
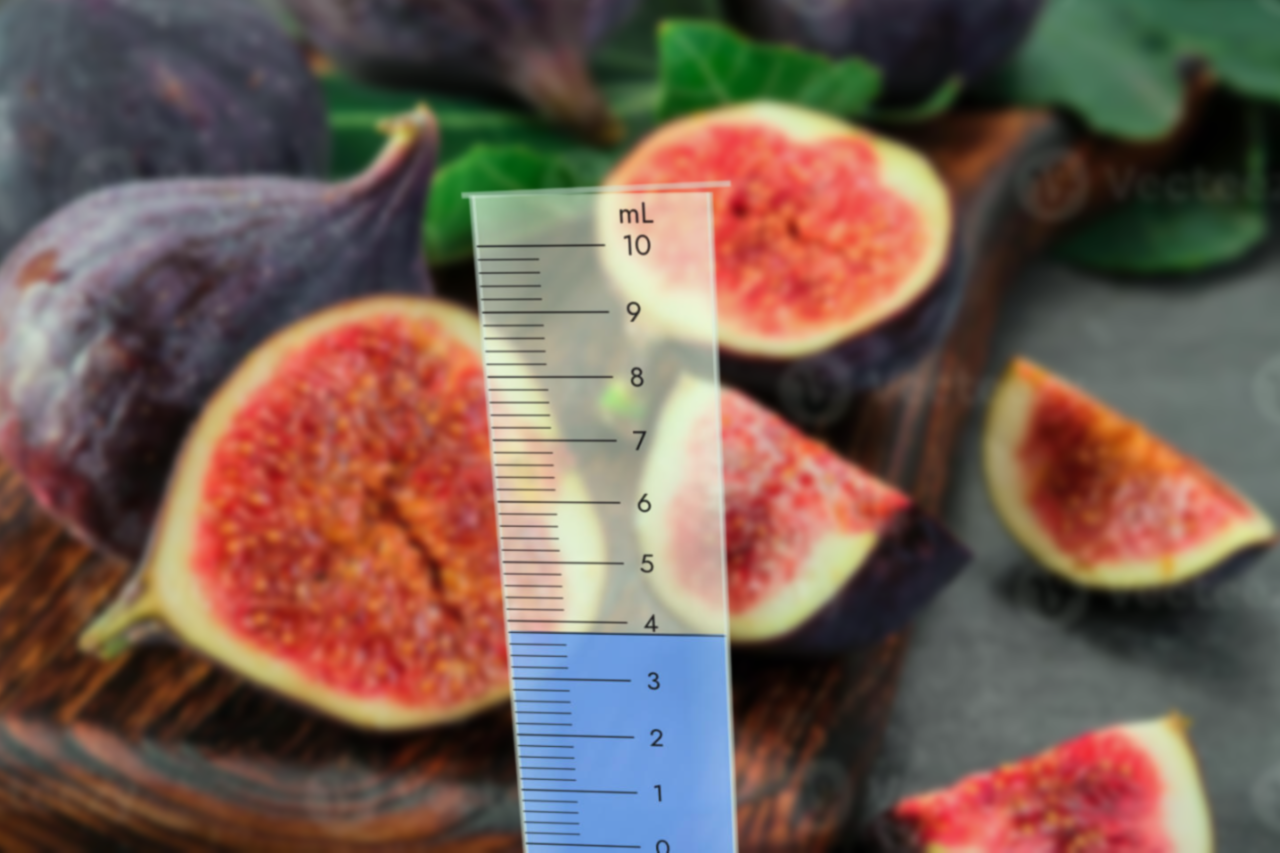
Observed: 3.8 mL
